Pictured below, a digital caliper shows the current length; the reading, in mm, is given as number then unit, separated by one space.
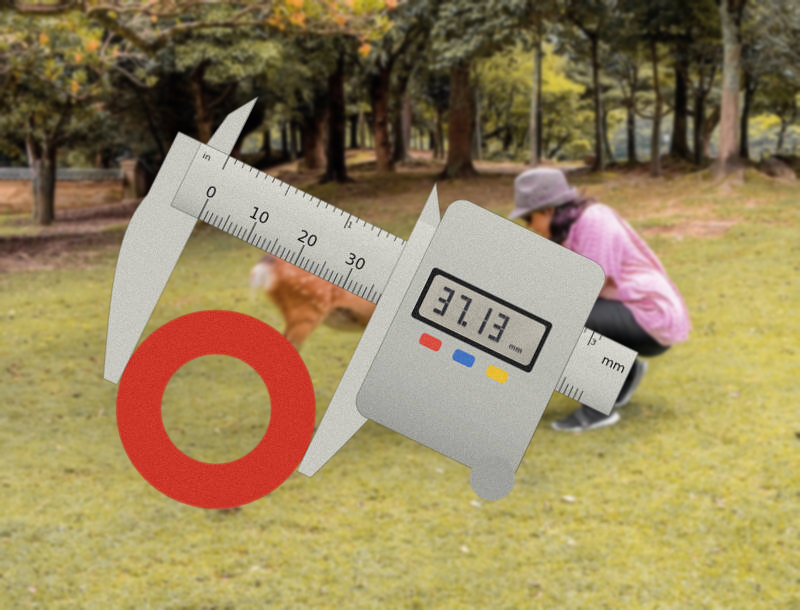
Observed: 37.13 mm
